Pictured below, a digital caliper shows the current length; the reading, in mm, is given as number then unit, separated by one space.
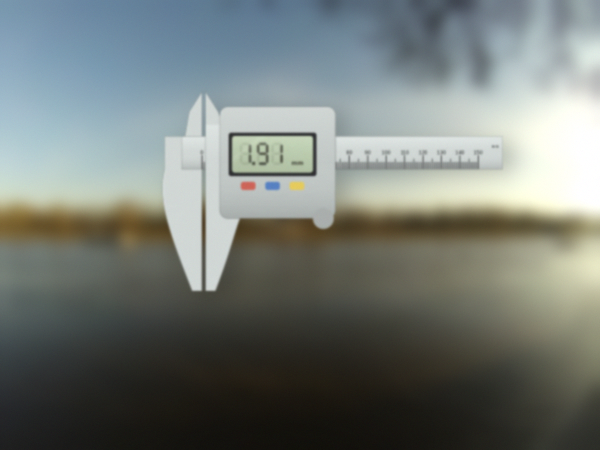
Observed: 1.91 mm
